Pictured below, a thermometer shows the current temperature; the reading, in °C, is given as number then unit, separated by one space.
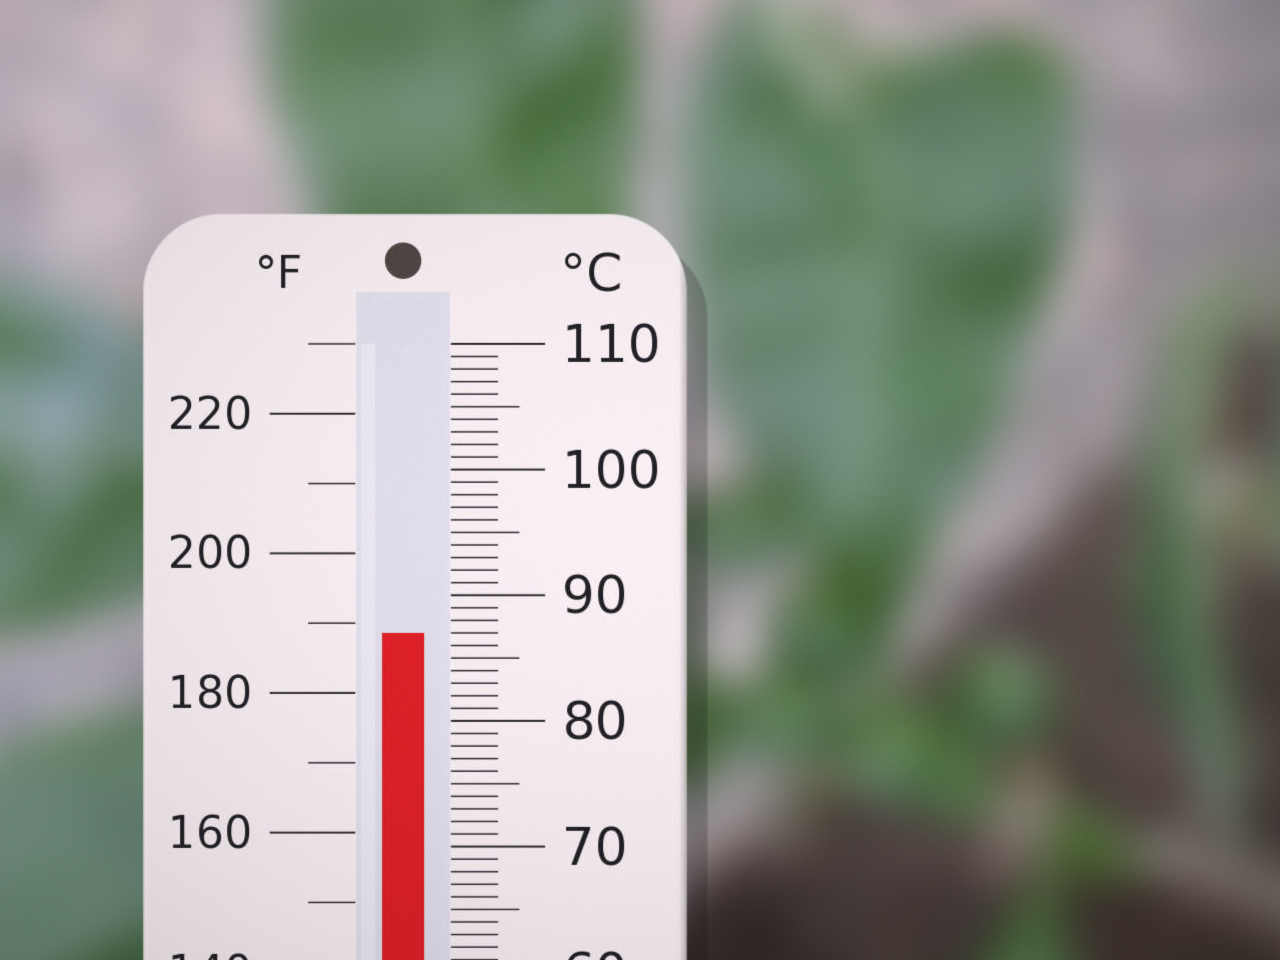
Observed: 87 °C
